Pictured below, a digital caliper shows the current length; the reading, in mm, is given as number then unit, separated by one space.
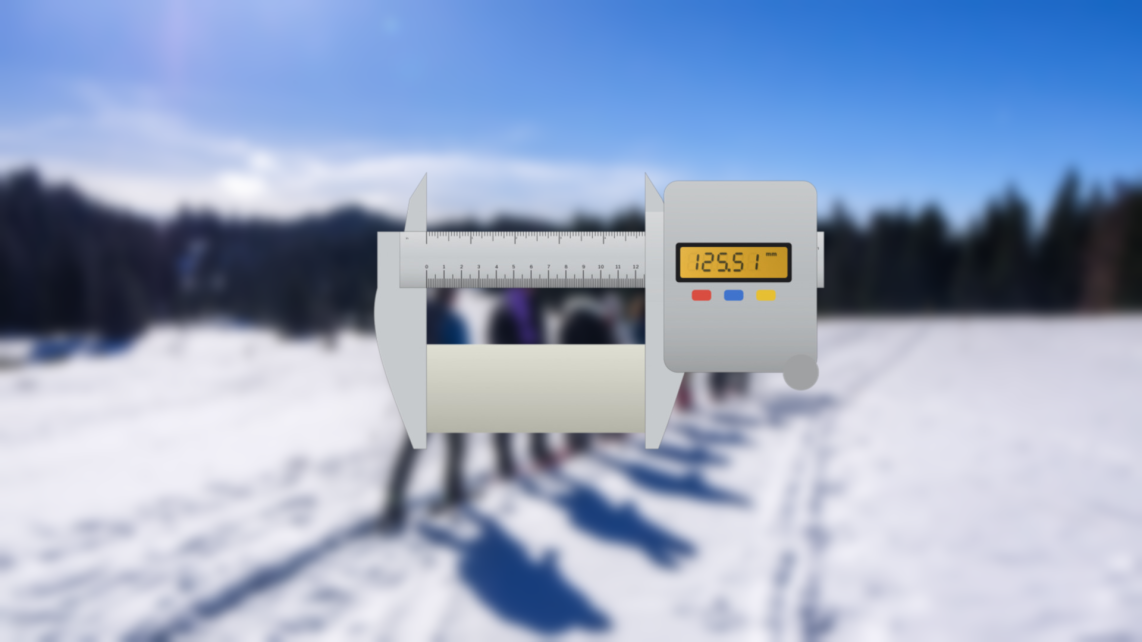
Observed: 125.51 mm
